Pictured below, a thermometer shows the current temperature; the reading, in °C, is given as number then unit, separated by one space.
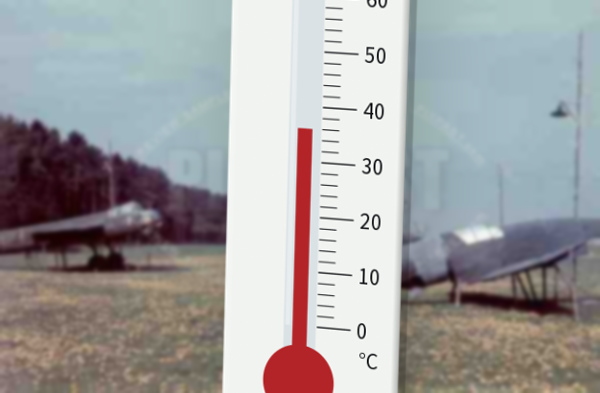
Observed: 36 °C
